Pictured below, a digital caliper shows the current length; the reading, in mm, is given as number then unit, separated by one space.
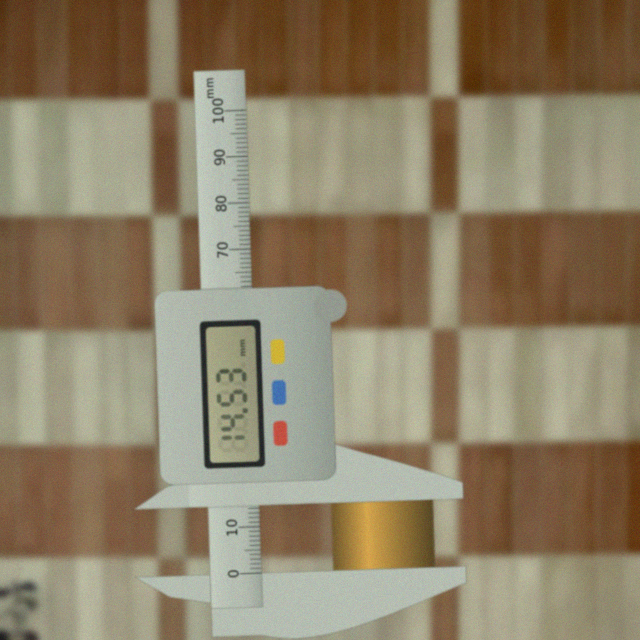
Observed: 14.53 mm
